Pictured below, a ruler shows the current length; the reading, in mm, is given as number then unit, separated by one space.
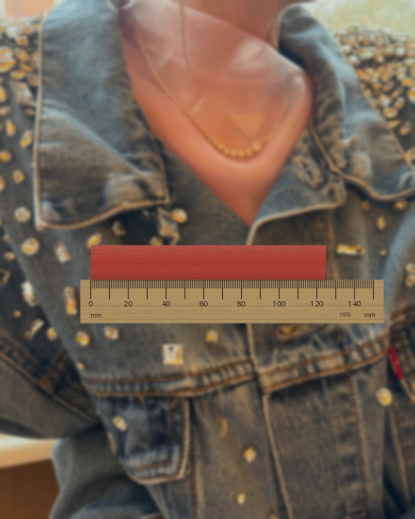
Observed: 125 mm
